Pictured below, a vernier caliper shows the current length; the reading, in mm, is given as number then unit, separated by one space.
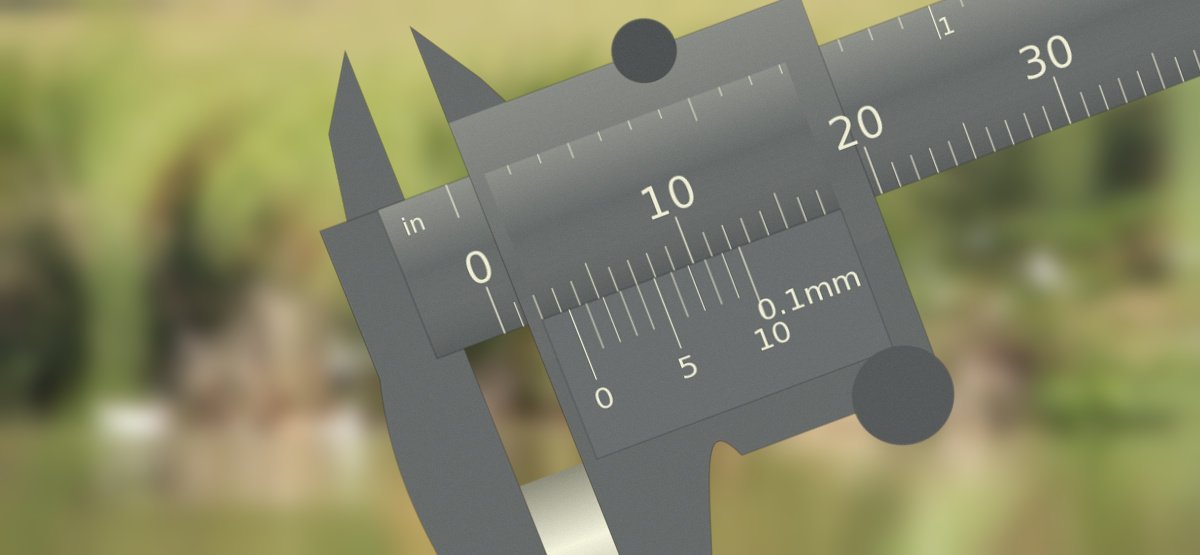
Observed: 3.4 mm
